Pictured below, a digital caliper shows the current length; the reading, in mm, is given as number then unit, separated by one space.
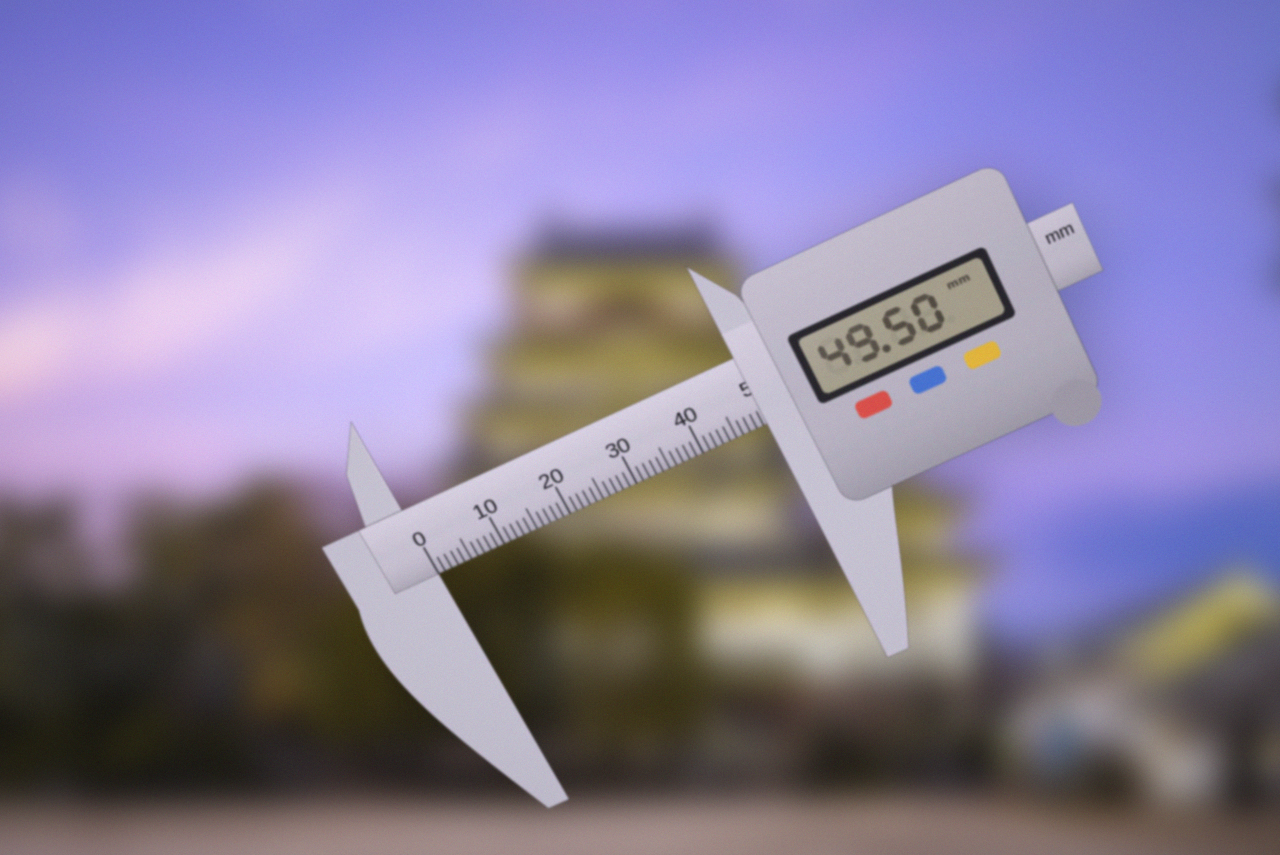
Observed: 49.50 mm
